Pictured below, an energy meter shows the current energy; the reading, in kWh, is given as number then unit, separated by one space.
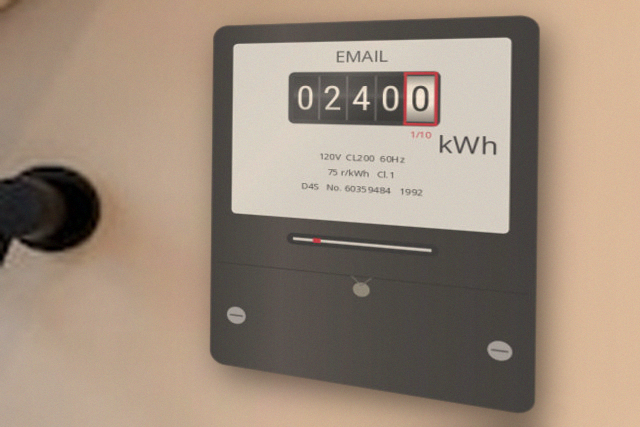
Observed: 240.0 kWh
